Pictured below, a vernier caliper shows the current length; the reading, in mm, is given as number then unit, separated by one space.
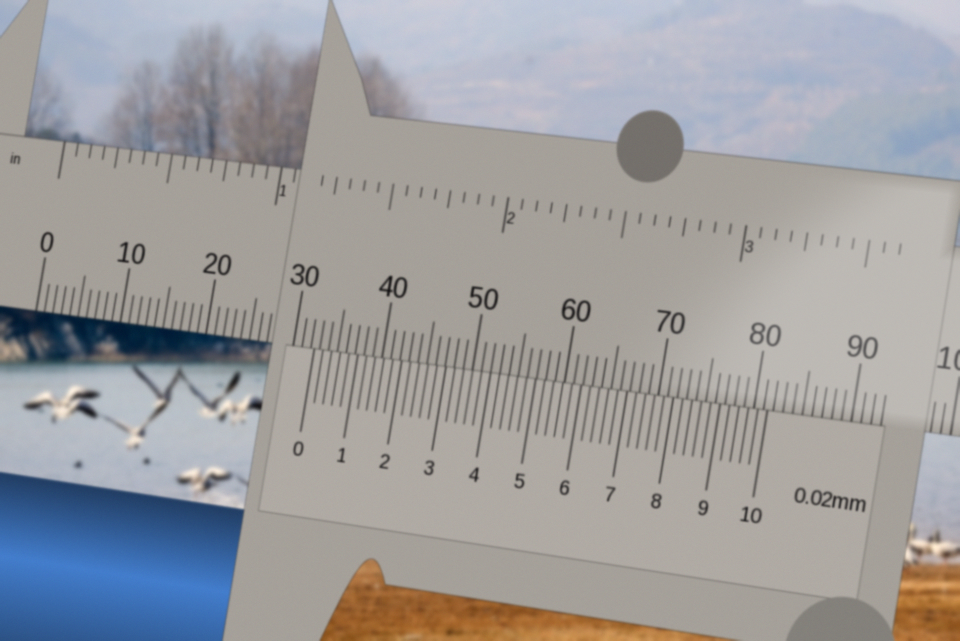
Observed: 32.4 mm
